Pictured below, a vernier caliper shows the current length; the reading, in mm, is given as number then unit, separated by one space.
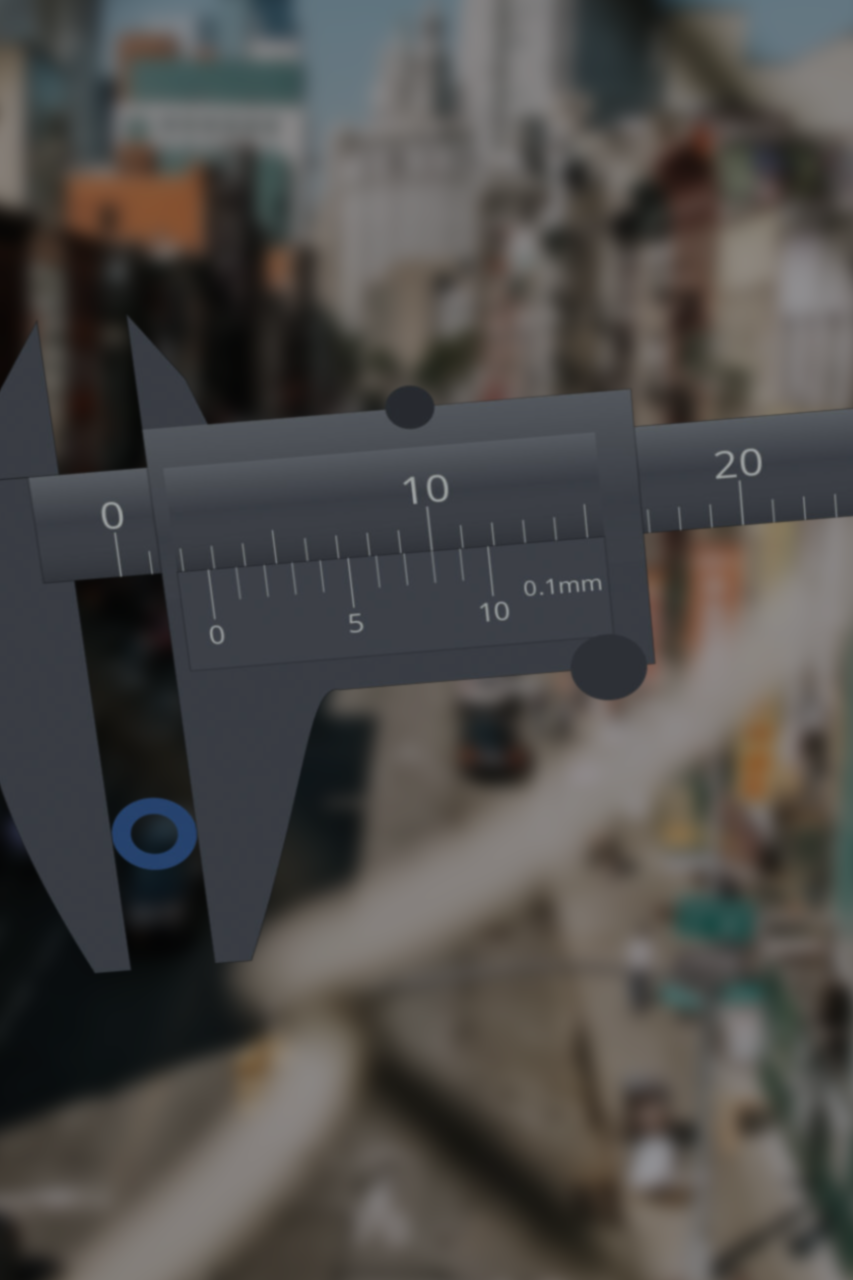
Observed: 2.8 mm
